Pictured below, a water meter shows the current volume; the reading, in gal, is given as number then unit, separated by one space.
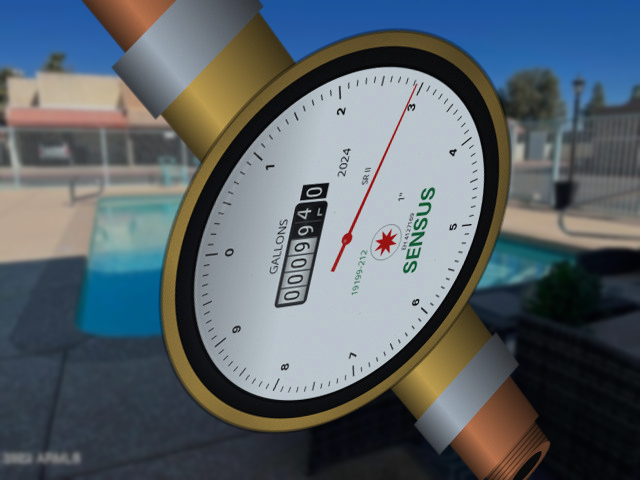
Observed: 9942.9 gal
